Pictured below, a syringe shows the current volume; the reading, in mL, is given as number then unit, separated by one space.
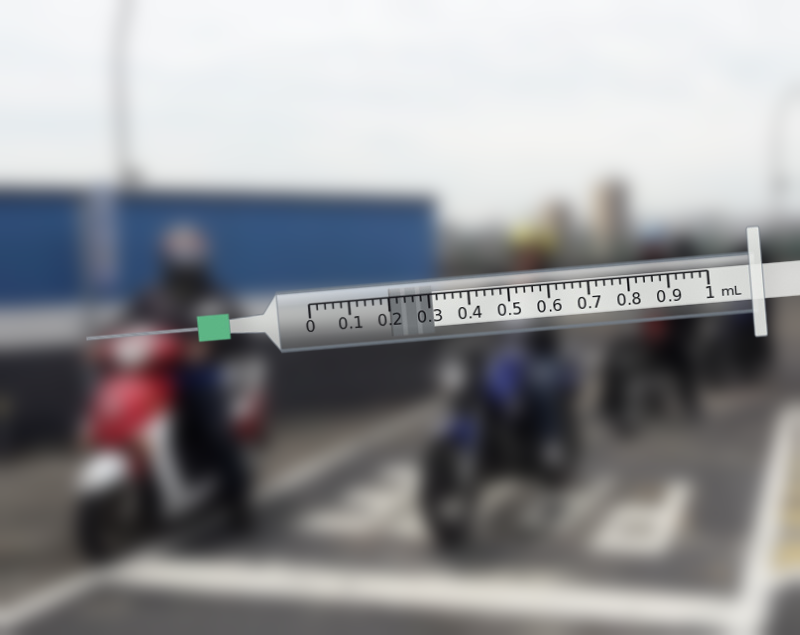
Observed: 0.2 mL
